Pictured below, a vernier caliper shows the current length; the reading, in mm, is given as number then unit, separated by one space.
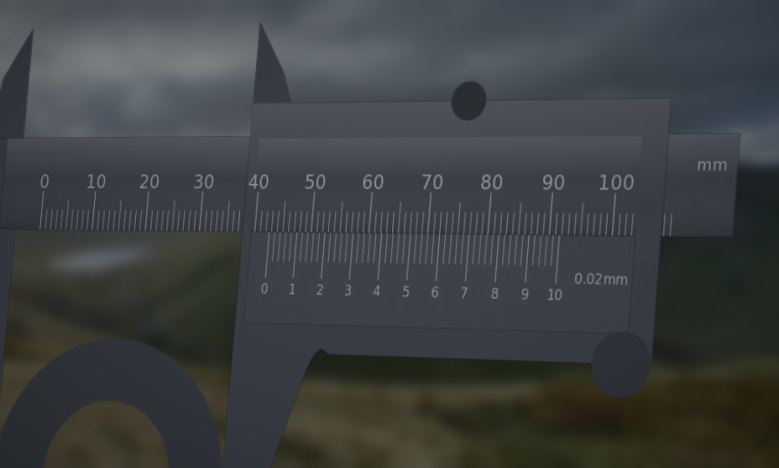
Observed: 42.6 mm
